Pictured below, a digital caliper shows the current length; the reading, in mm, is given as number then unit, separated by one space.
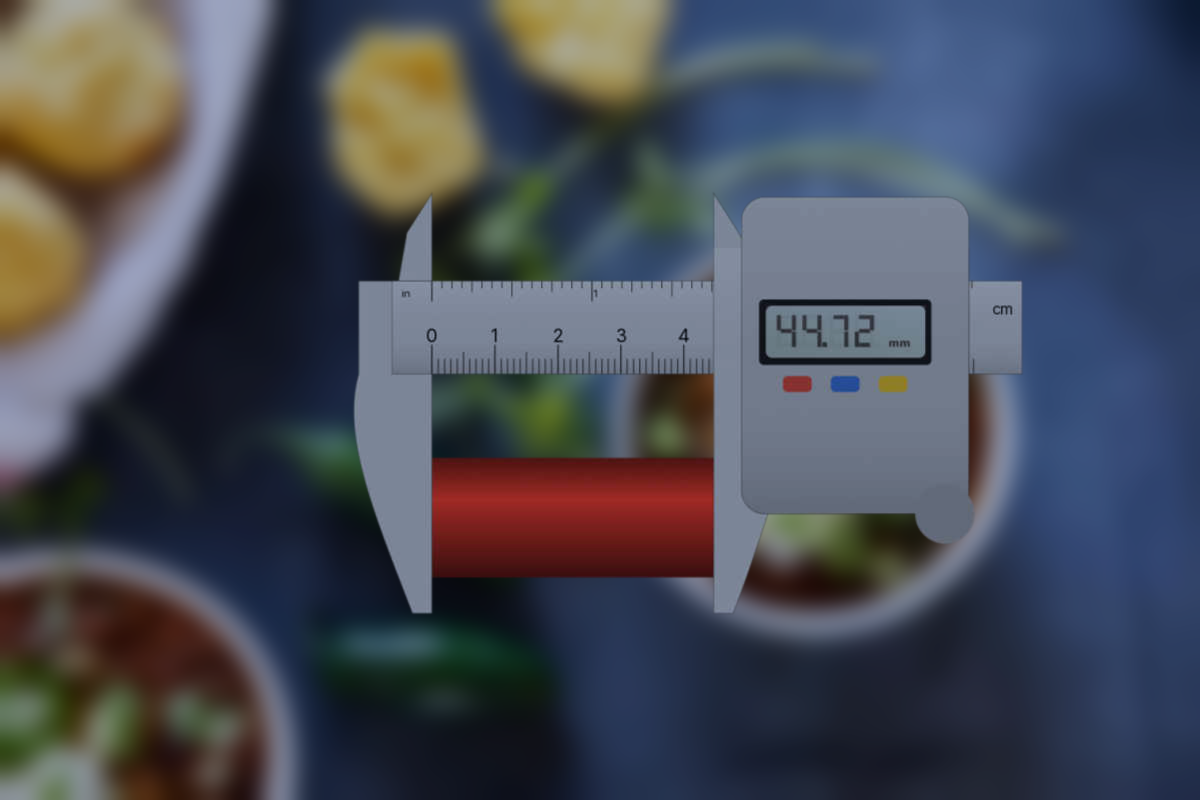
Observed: 44.72 mm
